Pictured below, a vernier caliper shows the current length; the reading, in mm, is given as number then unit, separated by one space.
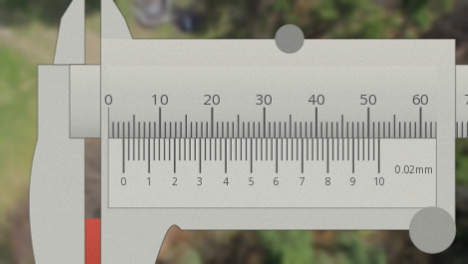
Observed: 3.0 mm
